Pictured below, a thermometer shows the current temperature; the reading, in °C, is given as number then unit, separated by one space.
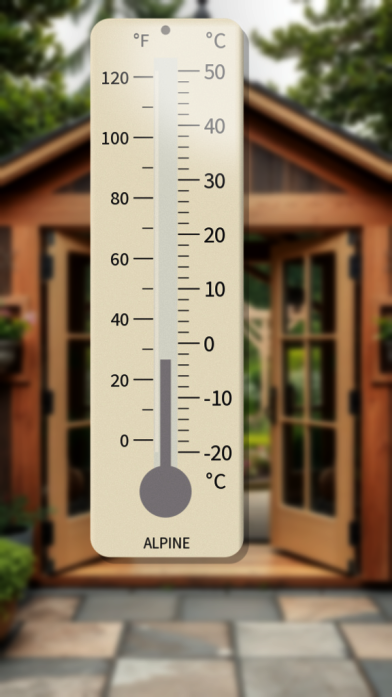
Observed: -3 °C
